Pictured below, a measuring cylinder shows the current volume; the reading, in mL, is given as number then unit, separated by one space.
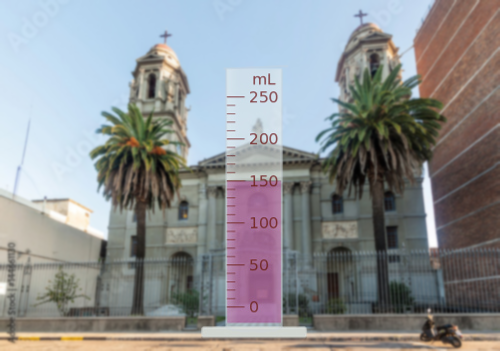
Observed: 150 mL
